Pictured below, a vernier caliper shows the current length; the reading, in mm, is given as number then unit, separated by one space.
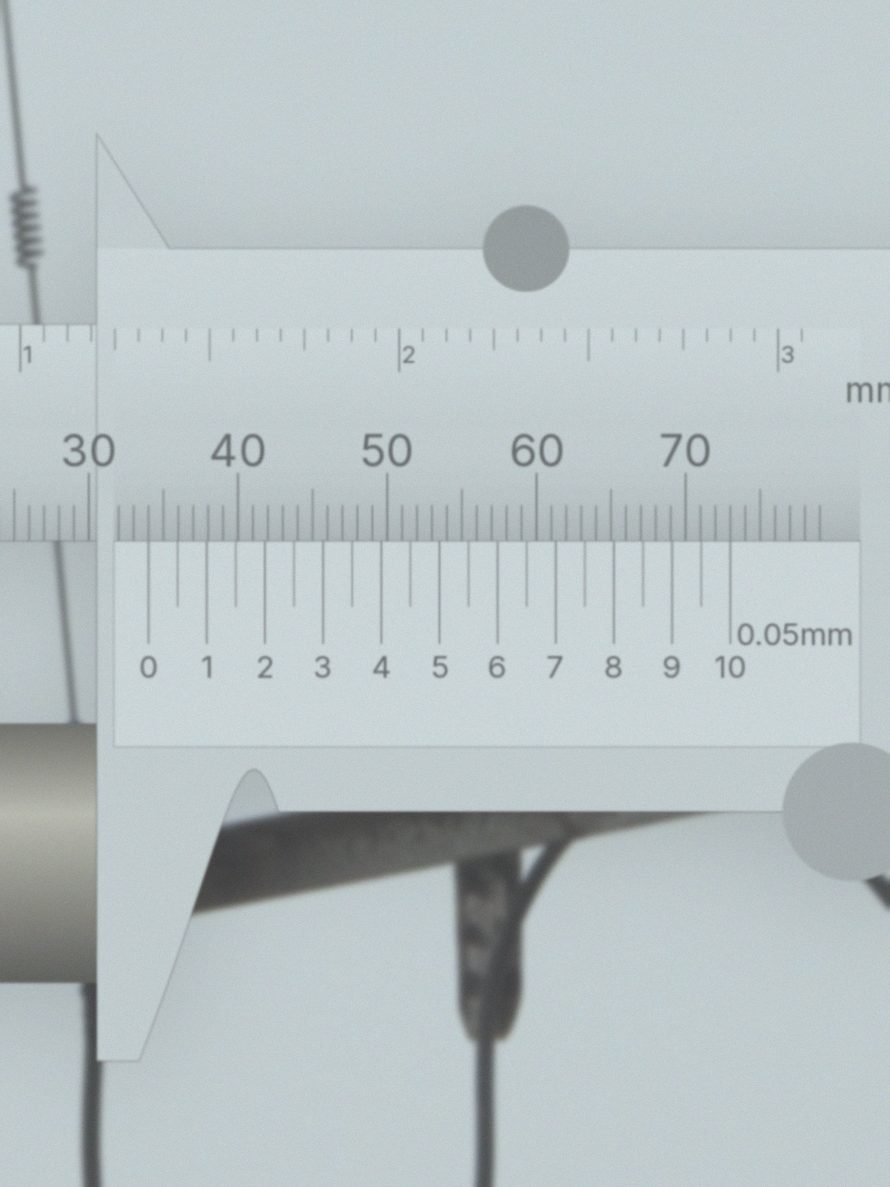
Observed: 34.0 mm
